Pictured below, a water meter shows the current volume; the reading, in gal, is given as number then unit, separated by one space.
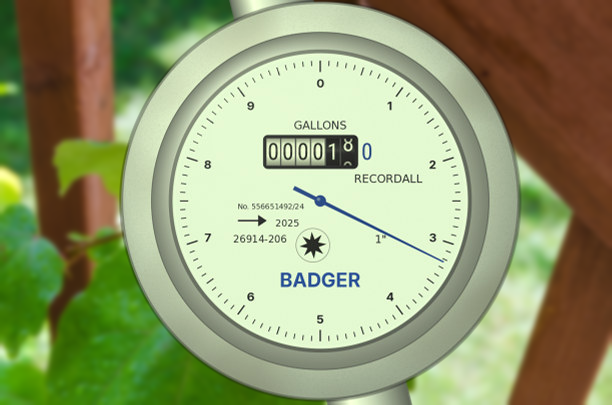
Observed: 183.2 gal
